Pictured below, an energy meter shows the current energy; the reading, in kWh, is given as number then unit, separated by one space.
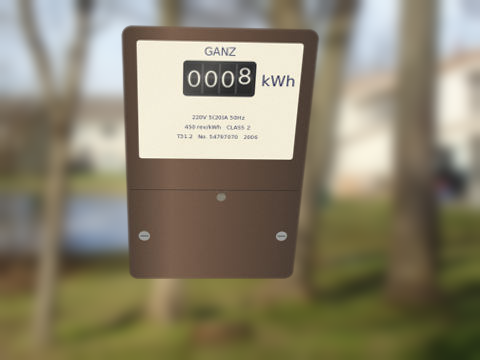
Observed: 8 kWh
